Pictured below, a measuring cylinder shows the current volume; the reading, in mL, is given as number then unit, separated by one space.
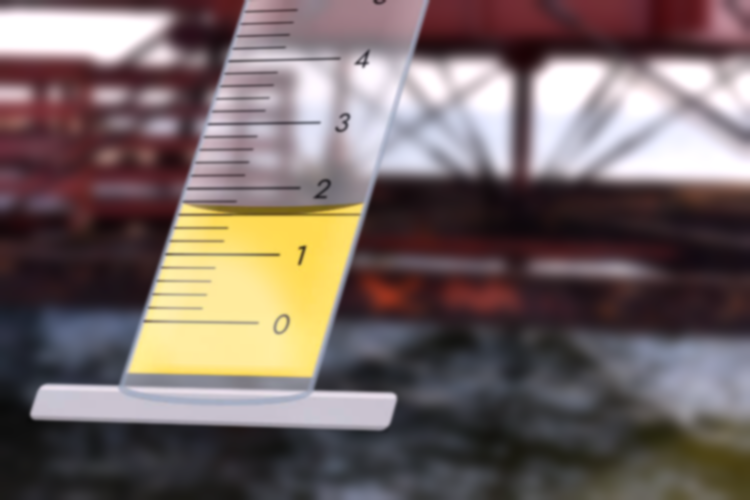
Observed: 1.6 mL
